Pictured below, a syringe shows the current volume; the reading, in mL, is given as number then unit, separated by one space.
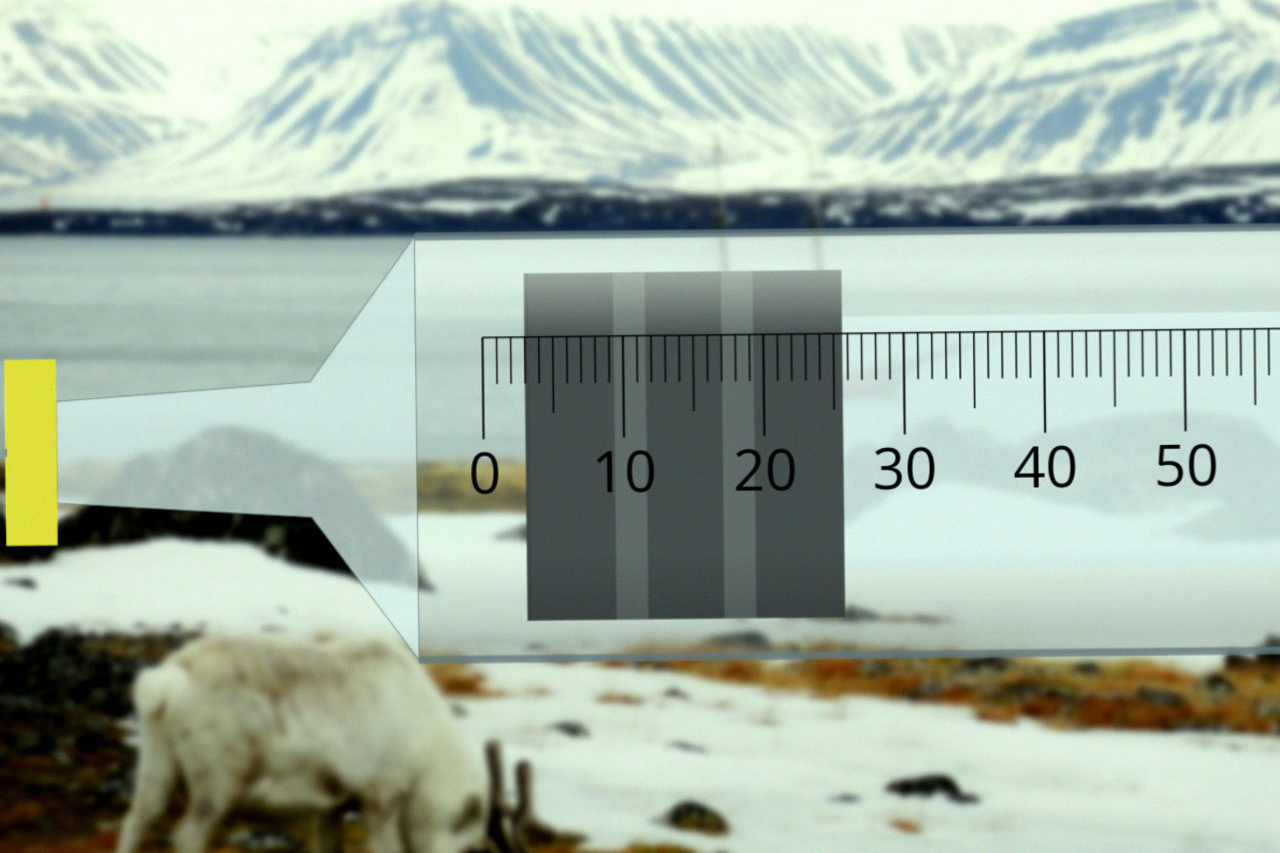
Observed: 3 mL
